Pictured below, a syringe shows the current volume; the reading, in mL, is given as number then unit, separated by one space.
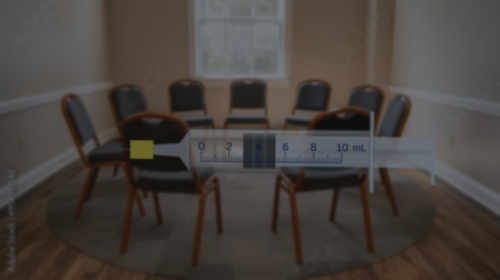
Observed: 3 mL
